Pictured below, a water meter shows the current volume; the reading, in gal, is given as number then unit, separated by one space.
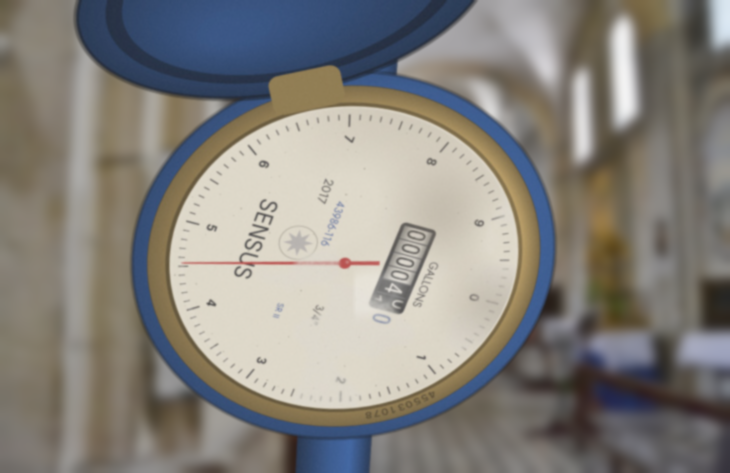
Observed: 404.5 gal
